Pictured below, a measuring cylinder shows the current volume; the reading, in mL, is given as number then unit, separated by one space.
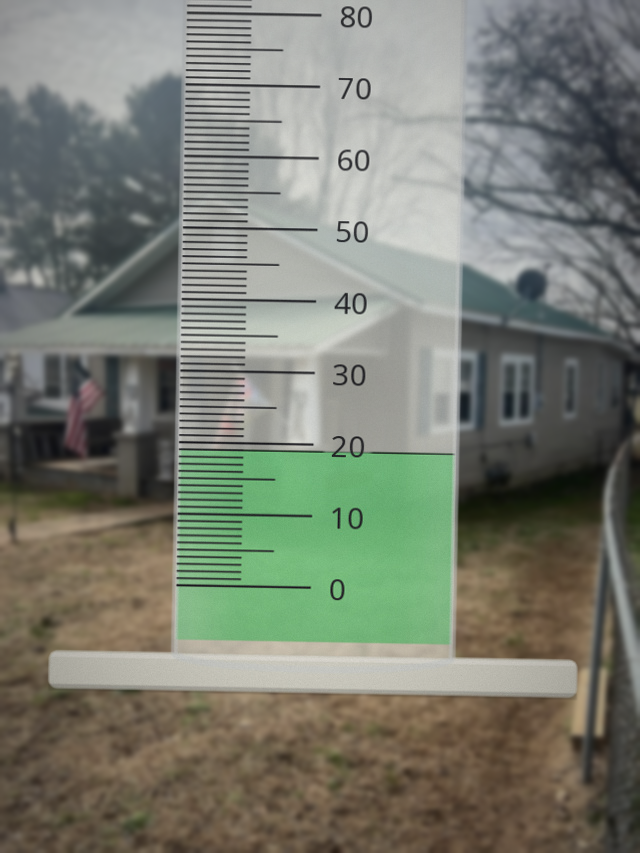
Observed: 19 mL
